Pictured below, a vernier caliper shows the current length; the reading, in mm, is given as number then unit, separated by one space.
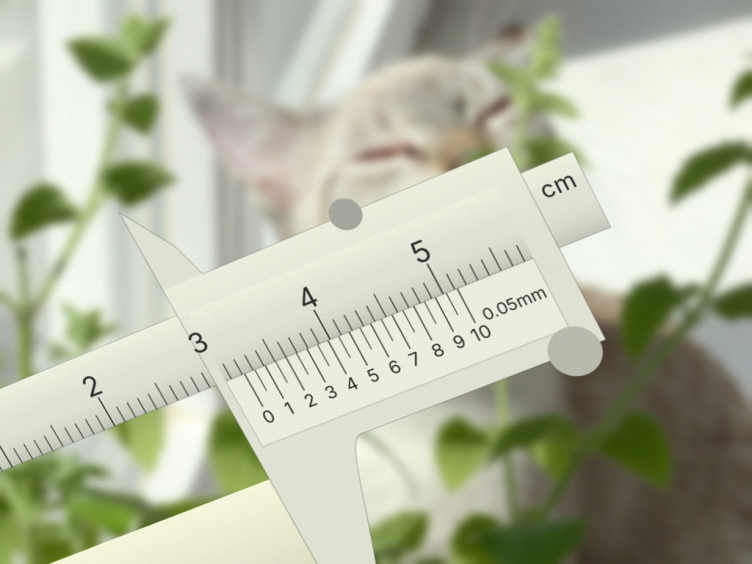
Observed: 32.2 mm
